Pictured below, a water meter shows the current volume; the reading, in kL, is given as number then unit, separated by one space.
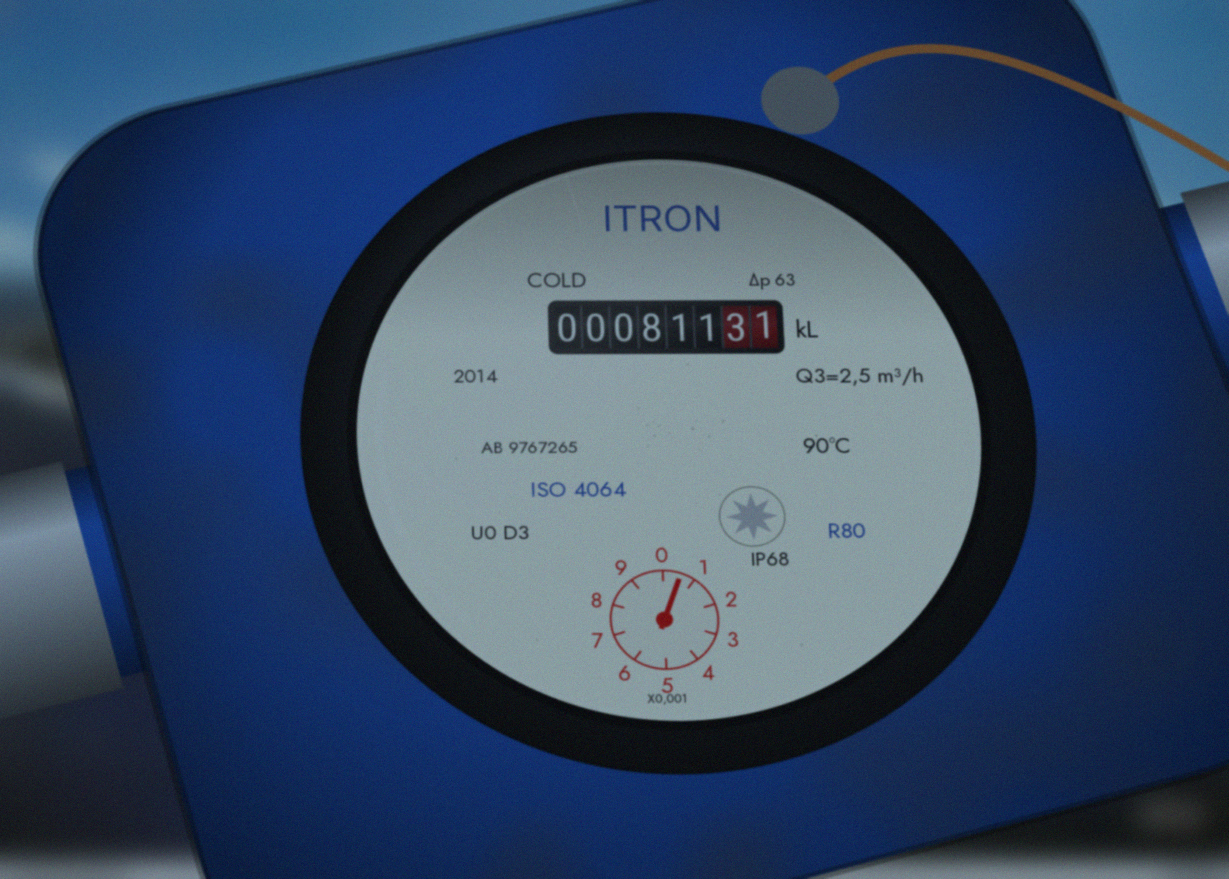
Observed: 811.310 kL
